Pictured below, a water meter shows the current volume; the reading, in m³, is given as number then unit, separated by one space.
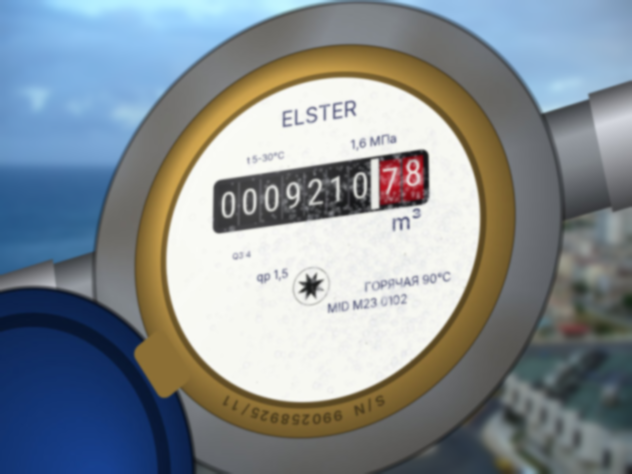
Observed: 9210.78 m³
